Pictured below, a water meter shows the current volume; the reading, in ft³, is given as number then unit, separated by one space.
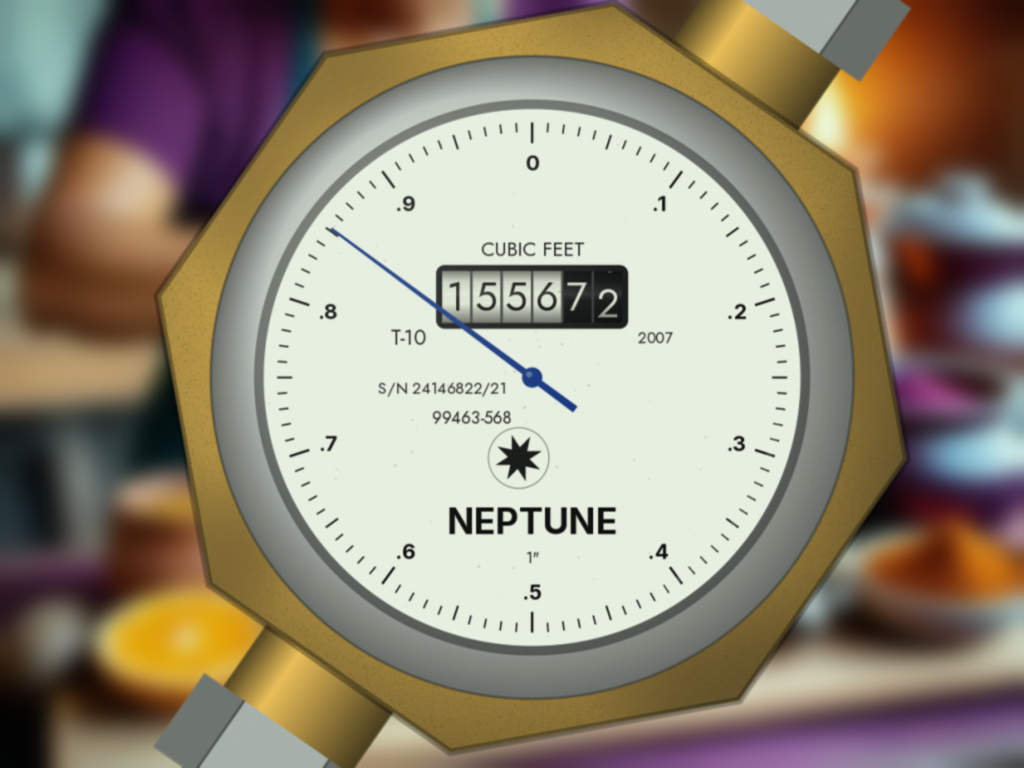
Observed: 155671.85 ft³
